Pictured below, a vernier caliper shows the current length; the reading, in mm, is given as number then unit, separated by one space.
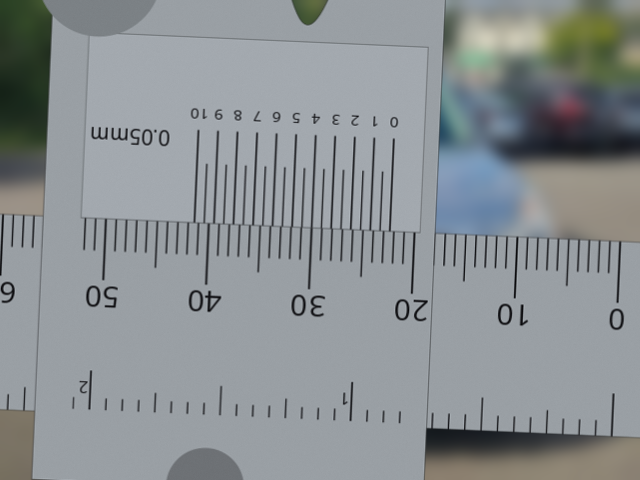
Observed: 22.4 mm
